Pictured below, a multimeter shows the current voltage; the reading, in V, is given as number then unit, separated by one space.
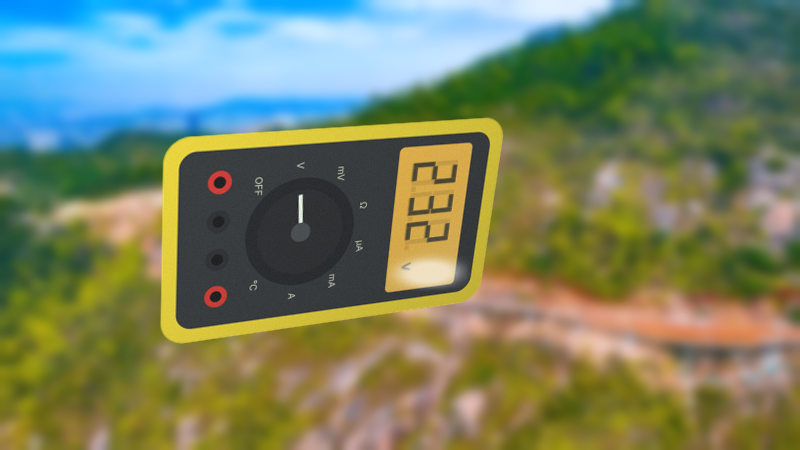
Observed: 232 V
